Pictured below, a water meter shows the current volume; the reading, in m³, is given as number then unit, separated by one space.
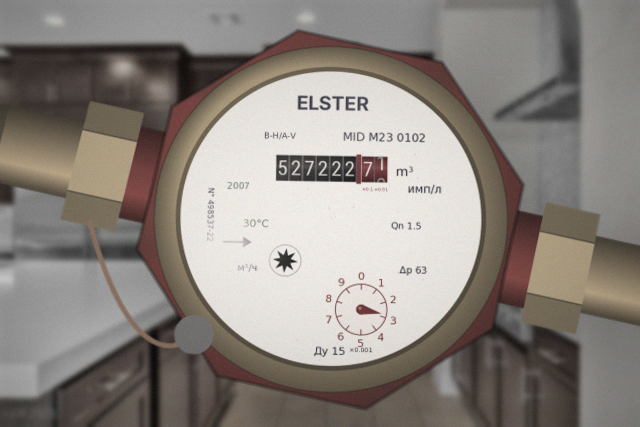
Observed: 527222.712 m³
